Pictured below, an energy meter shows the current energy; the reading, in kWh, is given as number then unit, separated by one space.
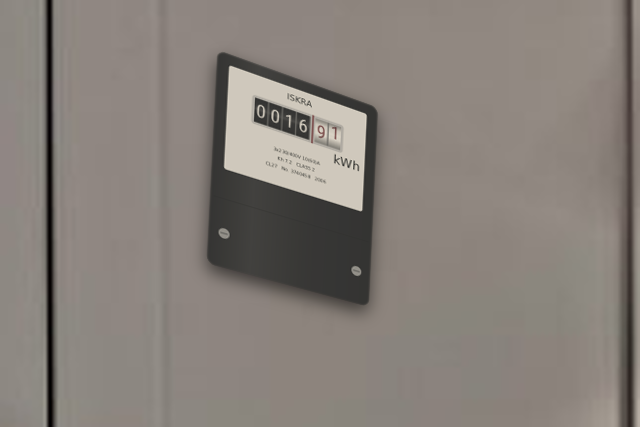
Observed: 16.91 kWh
